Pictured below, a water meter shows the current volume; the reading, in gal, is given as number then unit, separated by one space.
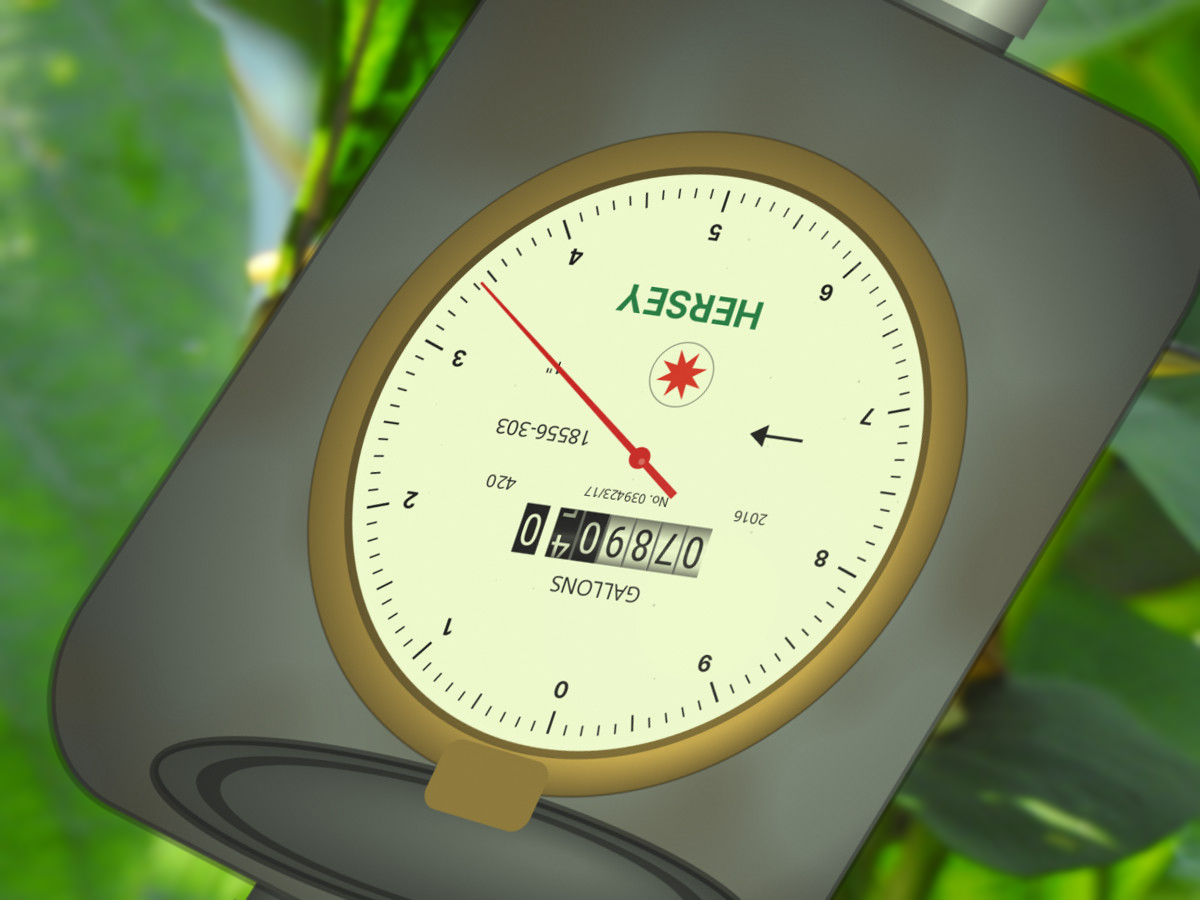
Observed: 789043.4 gal
